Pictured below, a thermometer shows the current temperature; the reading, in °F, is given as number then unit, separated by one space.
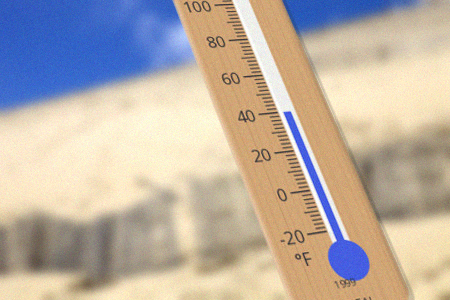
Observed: 40 °F
